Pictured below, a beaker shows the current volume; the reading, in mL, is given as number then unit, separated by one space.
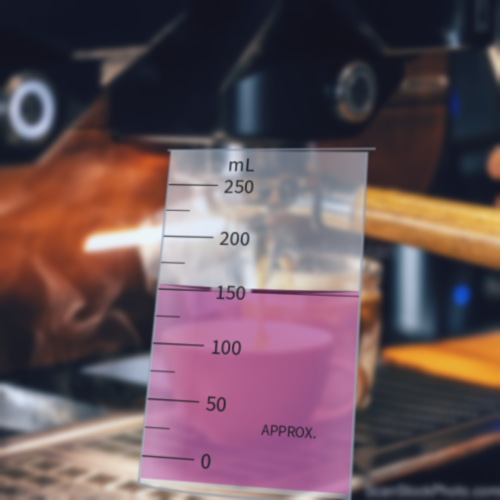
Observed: 150 mL
